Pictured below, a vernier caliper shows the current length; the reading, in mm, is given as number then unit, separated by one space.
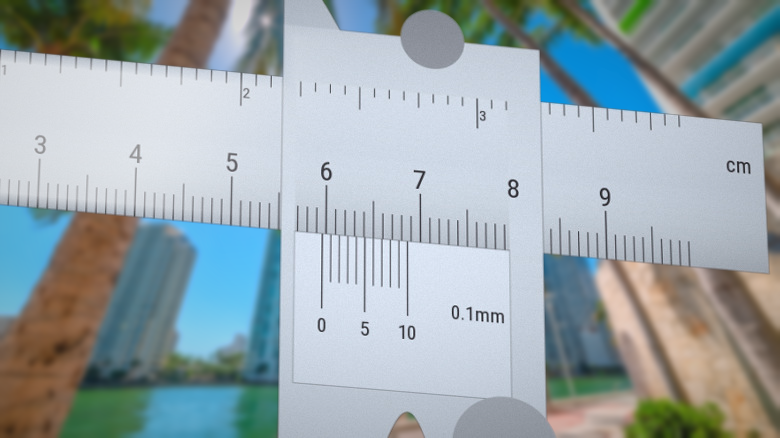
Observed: 59.6 mm
